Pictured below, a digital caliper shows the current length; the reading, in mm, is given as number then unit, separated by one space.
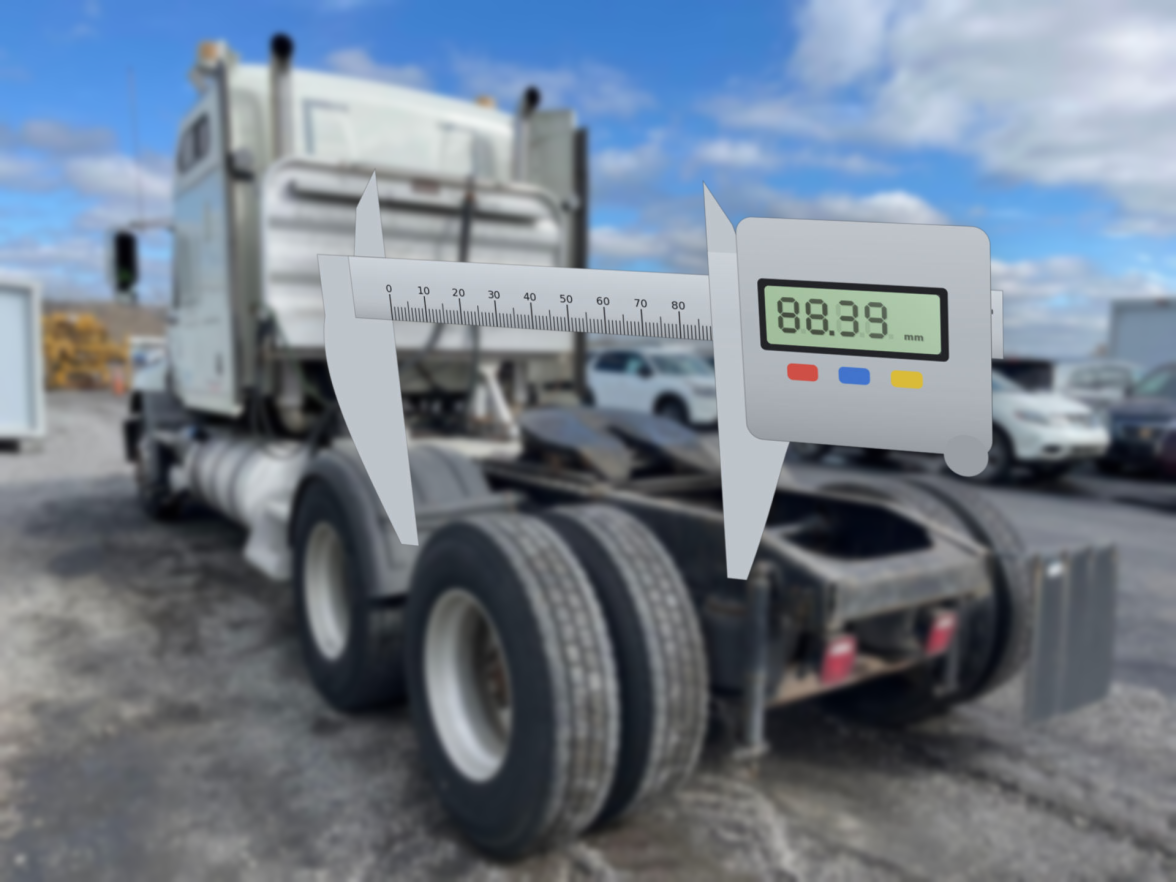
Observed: 88.39 mm
